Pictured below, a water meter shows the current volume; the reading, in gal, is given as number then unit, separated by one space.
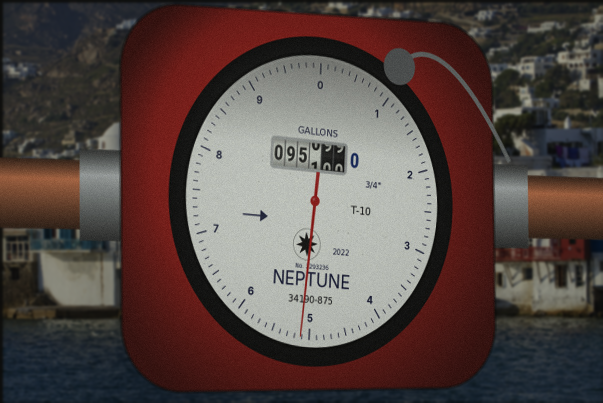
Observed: 950995.1 gal
